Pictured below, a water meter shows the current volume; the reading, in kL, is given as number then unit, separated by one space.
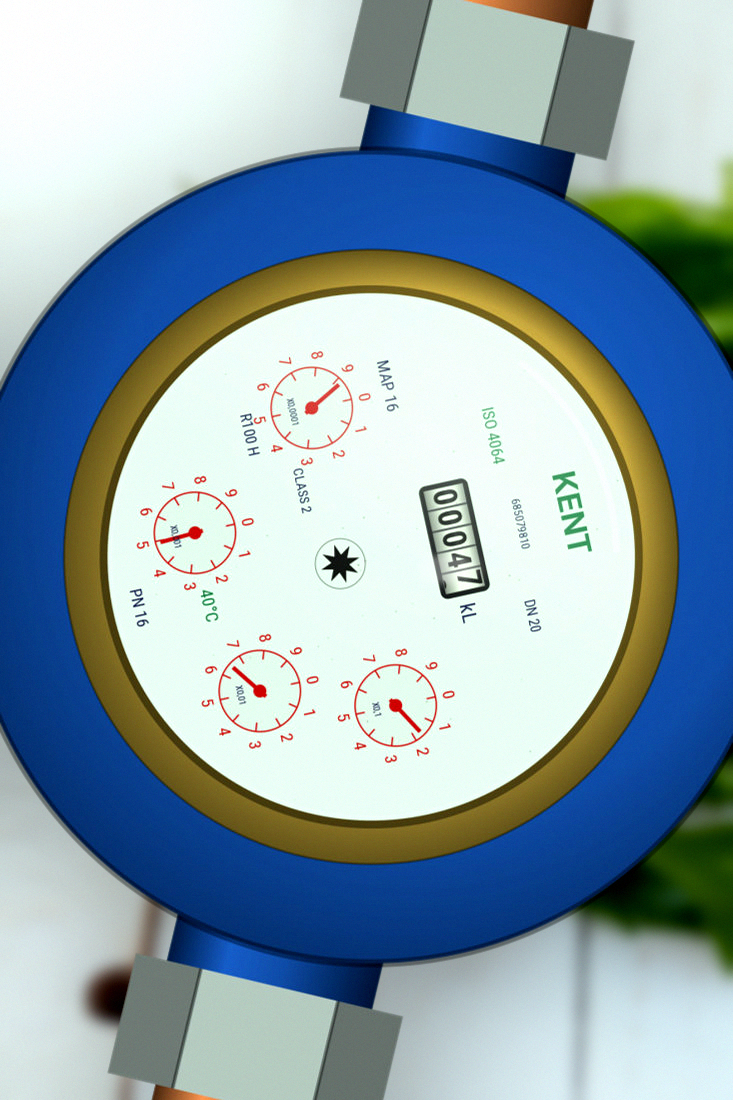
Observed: 47.1649 kL
